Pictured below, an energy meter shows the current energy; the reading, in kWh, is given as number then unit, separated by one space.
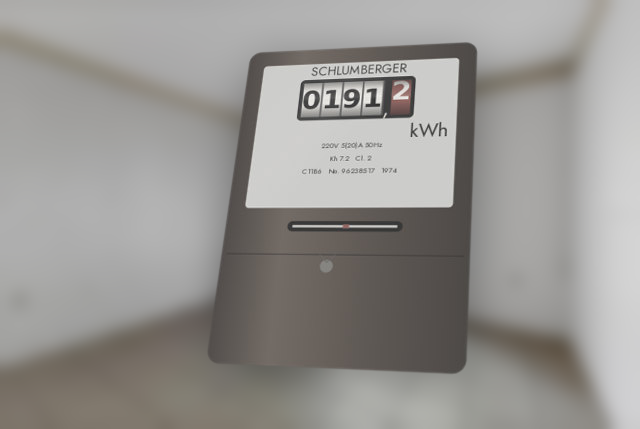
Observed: 191.2 kWh
